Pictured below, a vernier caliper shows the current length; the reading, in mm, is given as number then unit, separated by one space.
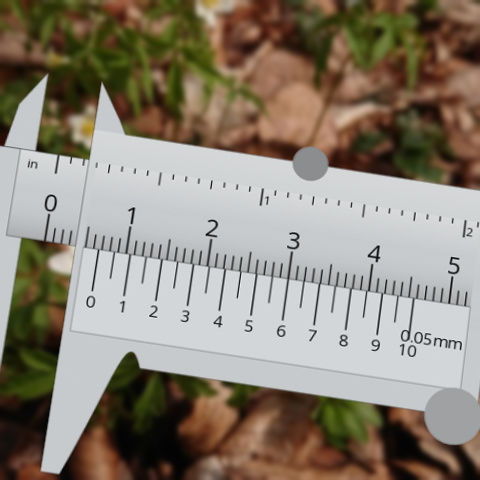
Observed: 6.6 mm
